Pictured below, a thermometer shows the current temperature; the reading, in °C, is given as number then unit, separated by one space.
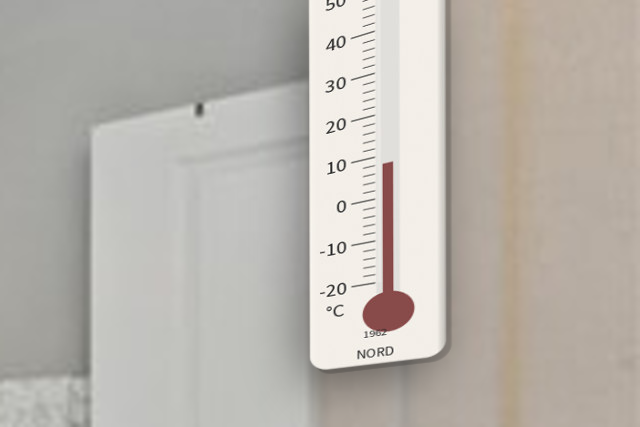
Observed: 8 °C
